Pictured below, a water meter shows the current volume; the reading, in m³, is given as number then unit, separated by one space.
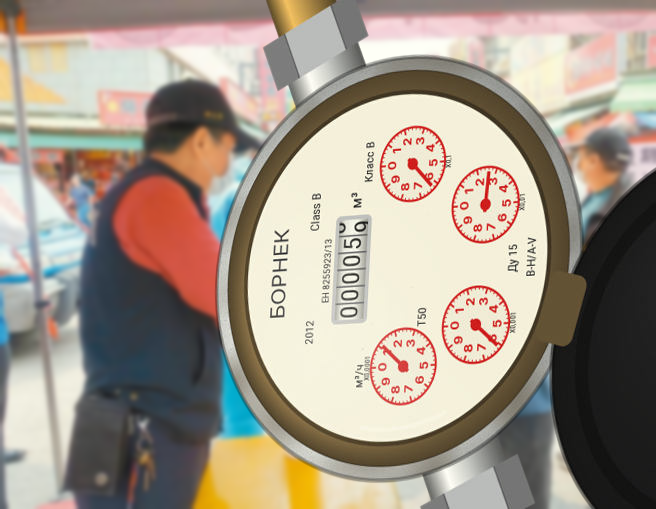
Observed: 58.6261 m³
